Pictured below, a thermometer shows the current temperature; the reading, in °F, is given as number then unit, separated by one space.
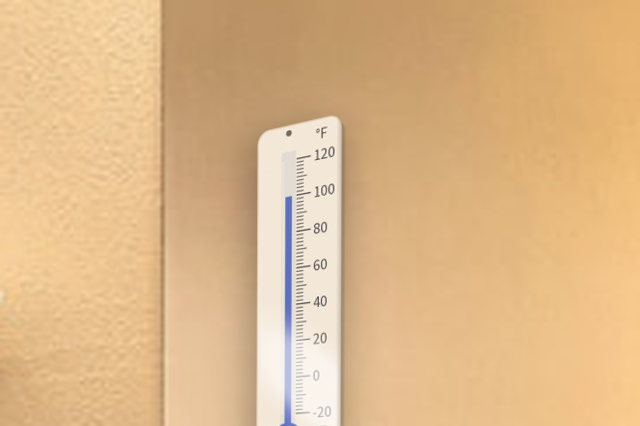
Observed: 100 °F
